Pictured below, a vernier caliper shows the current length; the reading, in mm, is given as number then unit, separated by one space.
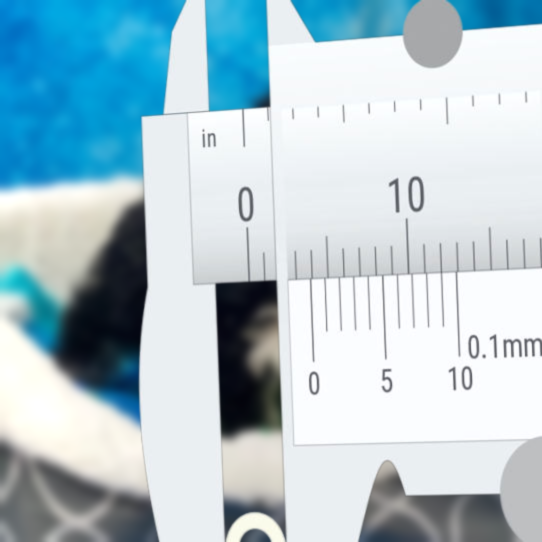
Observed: 3.9 mm
